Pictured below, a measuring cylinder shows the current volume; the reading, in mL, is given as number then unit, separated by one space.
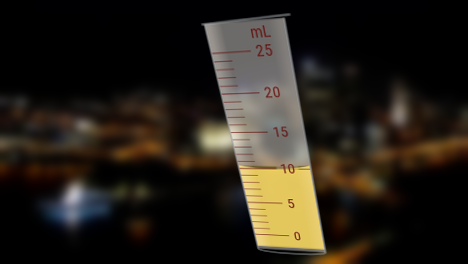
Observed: 10 mL
